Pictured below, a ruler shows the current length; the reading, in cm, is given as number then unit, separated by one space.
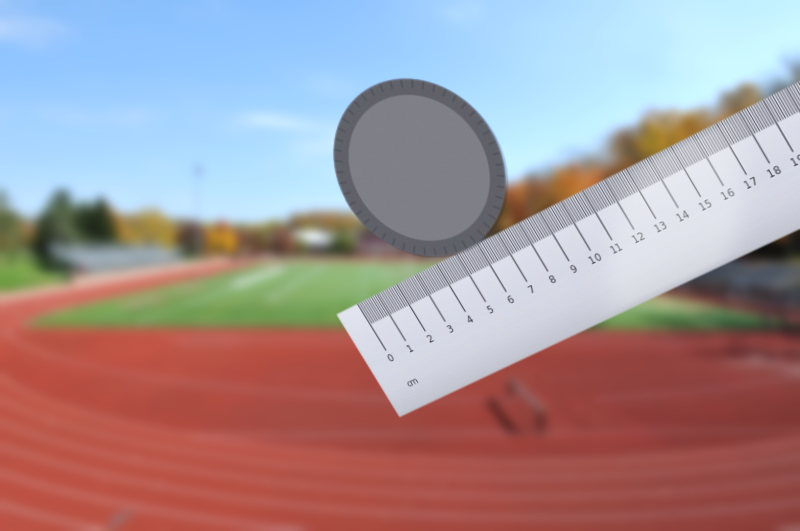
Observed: 7 cm
